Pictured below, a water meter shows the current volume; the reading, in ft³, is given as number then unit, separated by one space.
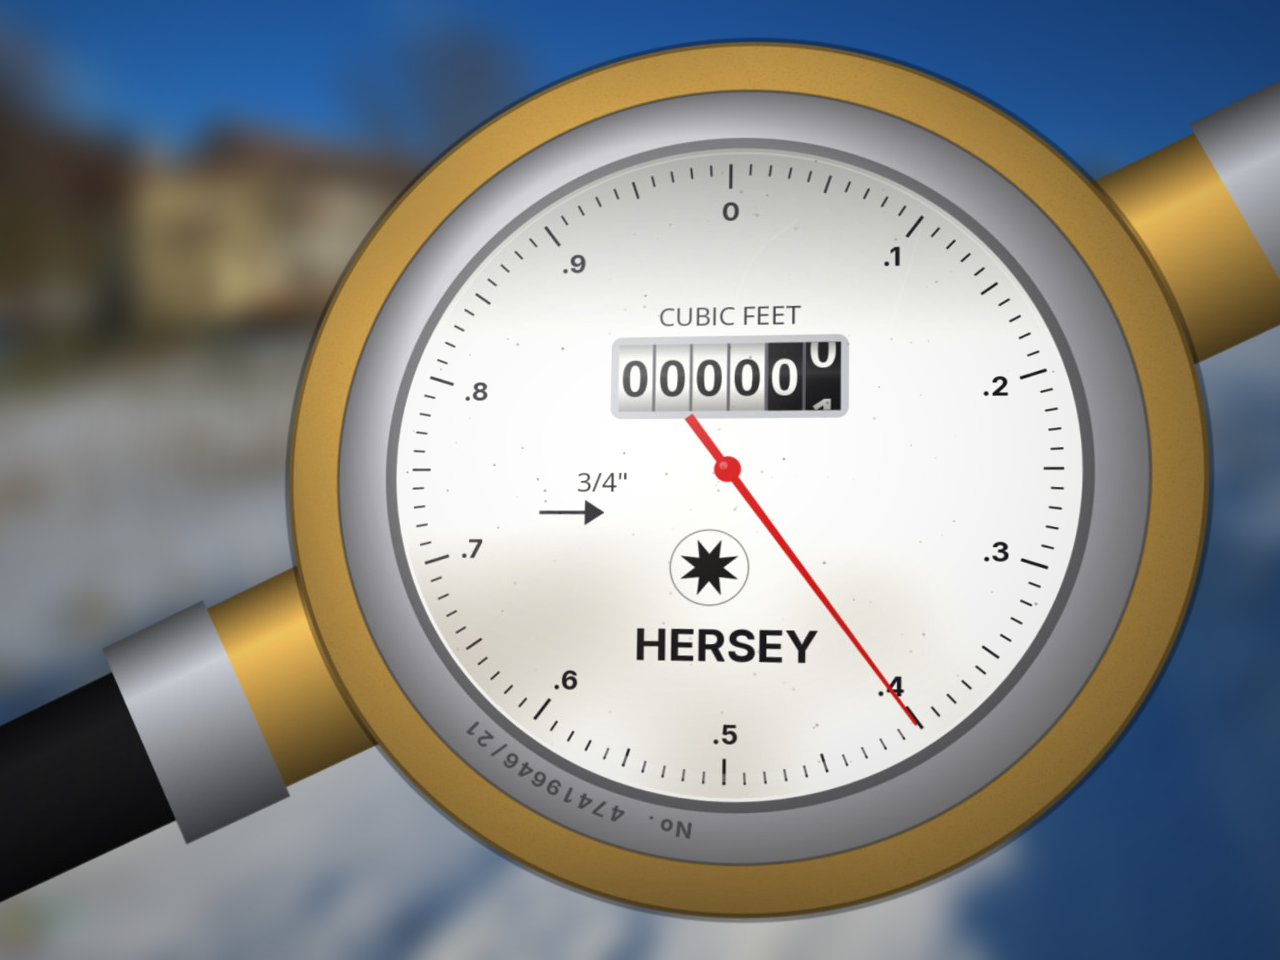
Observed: 0.40 ft³
